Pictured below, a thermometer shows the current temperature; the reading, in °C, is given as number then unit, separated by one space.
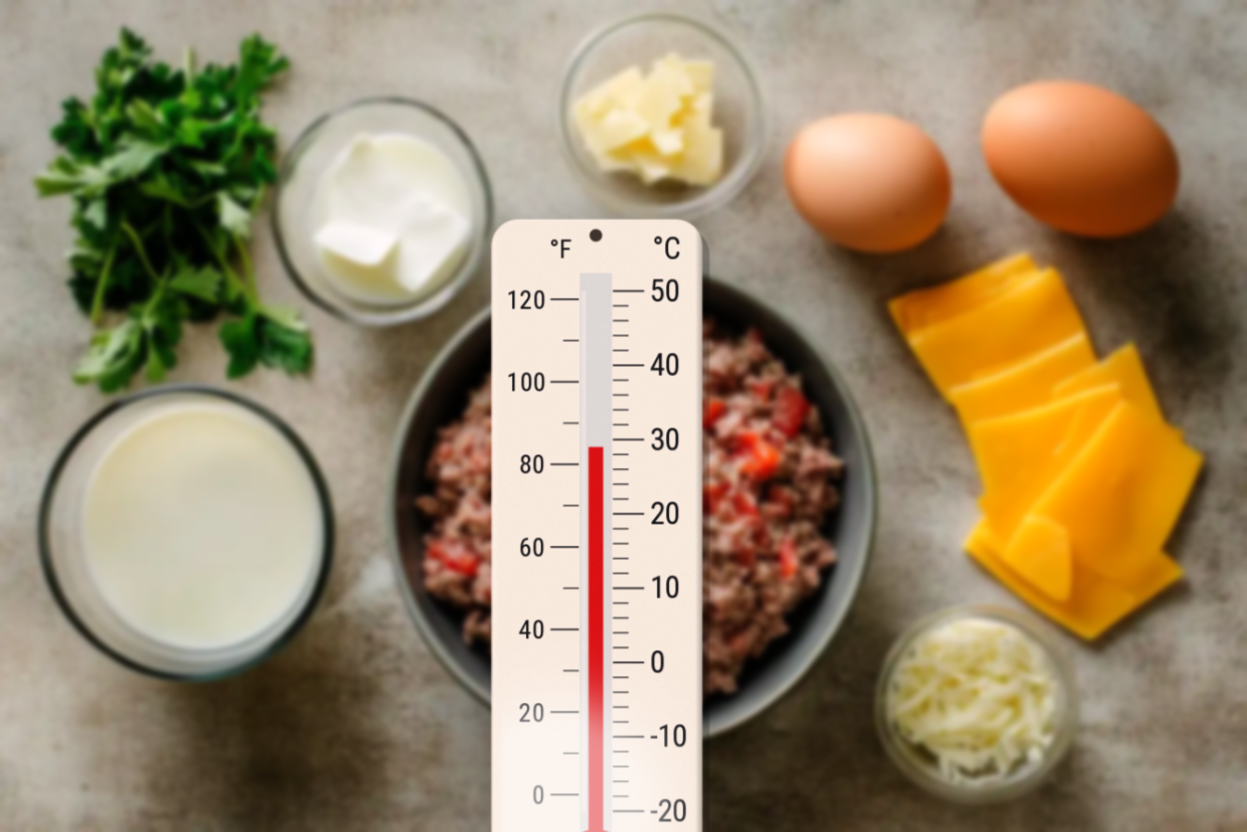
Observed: 29 °C
